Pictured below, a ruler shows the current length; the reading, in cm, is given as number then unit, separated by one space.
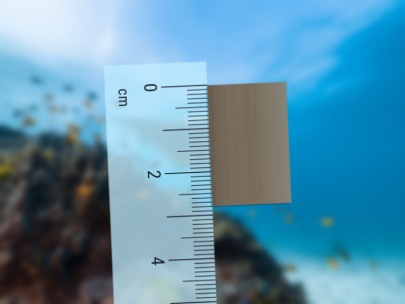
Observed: 2.8 cm
